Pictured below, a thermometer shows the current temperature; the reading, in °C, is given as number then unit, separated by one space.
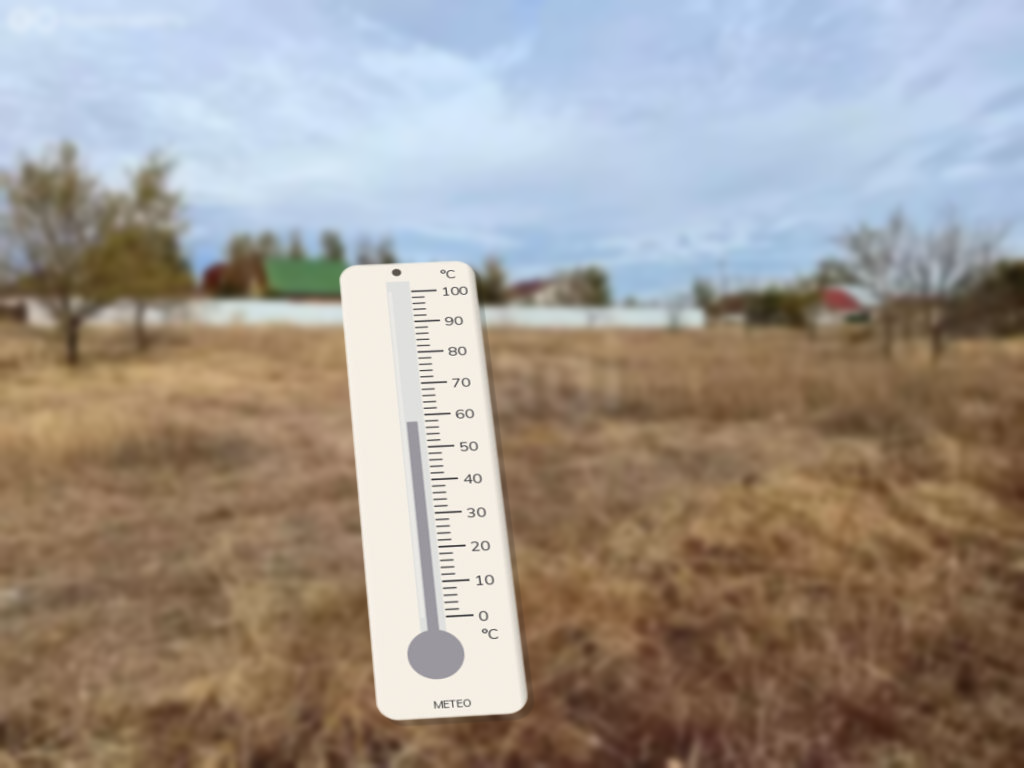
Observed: 58 °C
